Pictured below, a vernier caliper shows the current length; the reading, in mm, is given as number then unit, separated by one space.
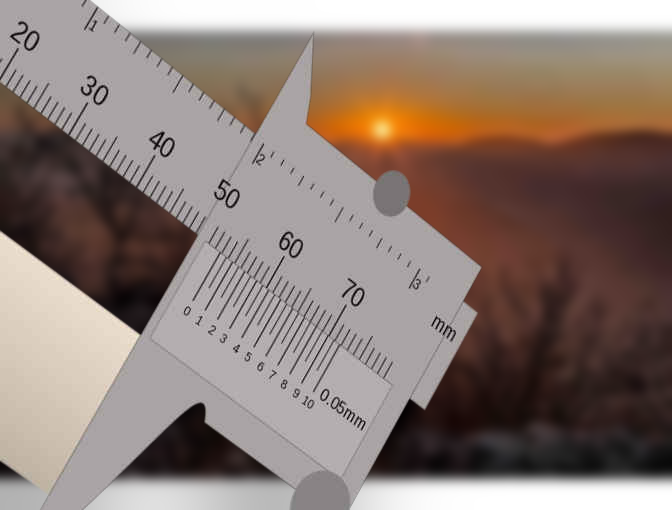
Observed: 52.8 mm
